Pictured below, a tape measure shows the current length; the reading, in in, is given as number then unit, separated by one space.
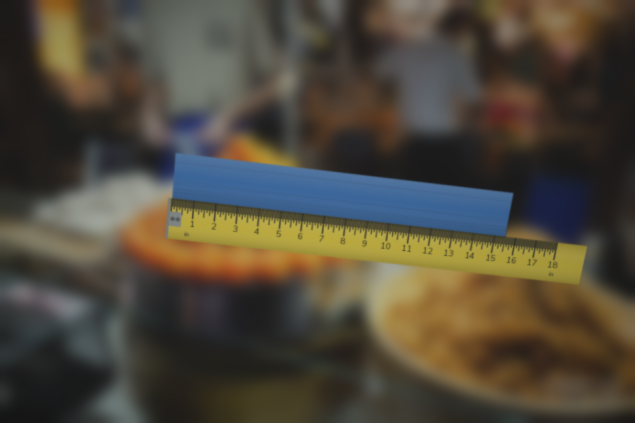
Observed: 15.5 in
